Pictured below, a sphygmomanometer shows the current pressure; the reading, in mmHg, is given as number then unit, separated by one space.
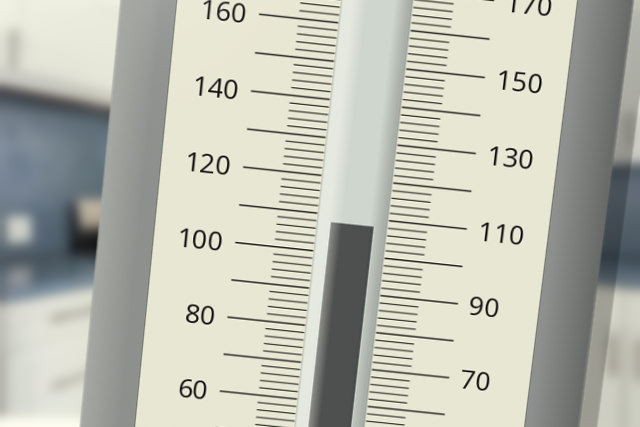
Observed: 108 mmHg
